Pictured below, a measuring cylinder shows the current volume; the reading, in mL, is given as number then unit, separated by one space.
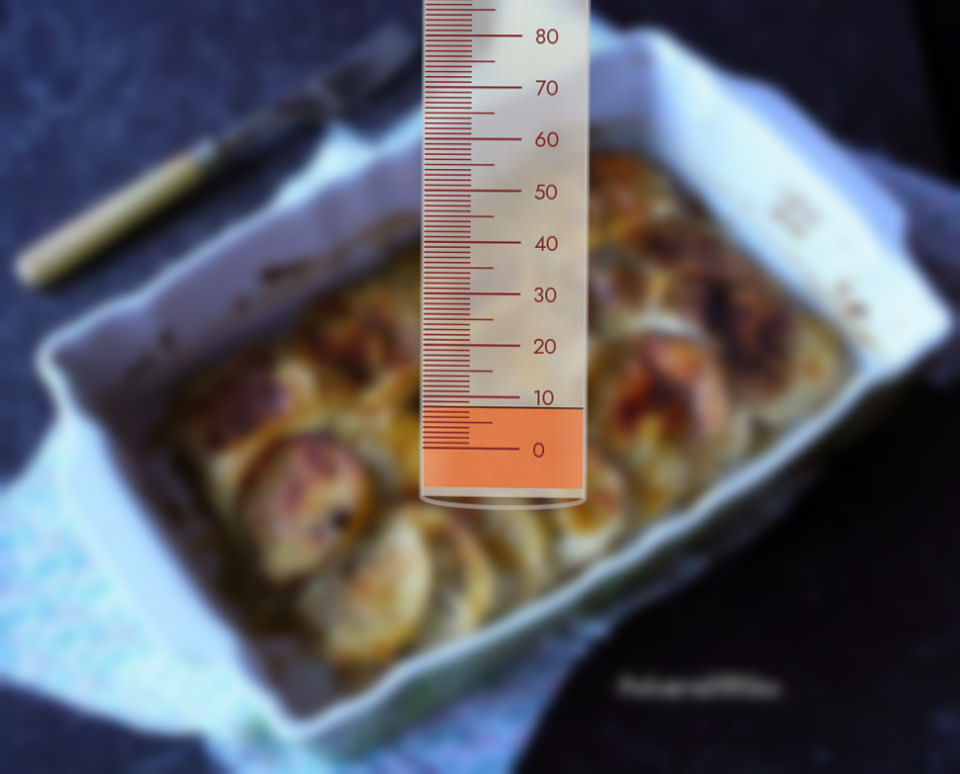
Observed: 8 mL
